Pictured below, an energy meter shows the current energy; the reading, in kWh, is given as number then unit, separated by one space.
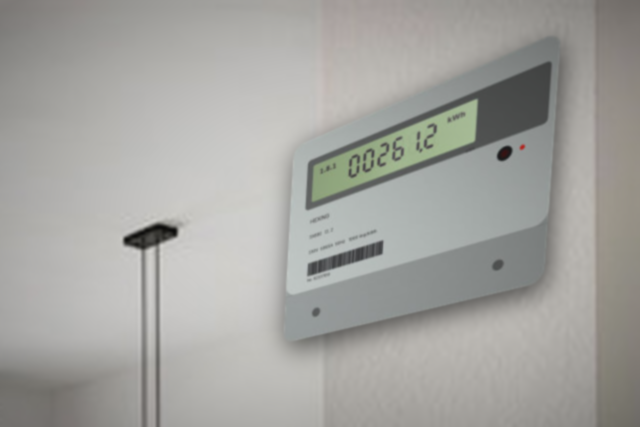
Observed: 261.2 kWh
